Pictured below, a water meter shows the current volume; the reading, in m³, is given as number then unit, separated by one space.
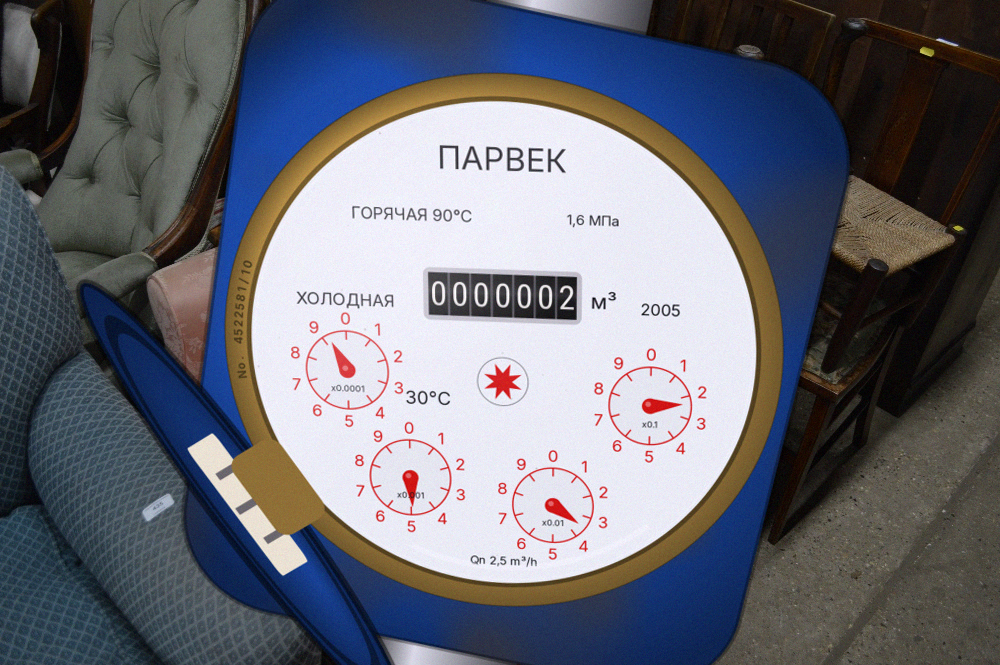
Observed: 2.2349 m³
